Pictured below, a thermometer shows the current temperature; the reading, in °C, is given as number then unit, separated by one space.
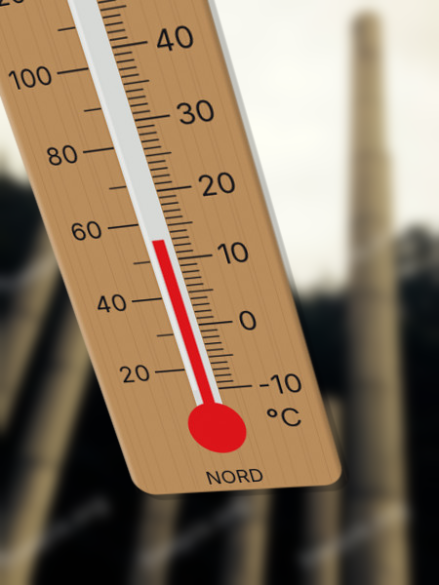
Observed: 13 °C
